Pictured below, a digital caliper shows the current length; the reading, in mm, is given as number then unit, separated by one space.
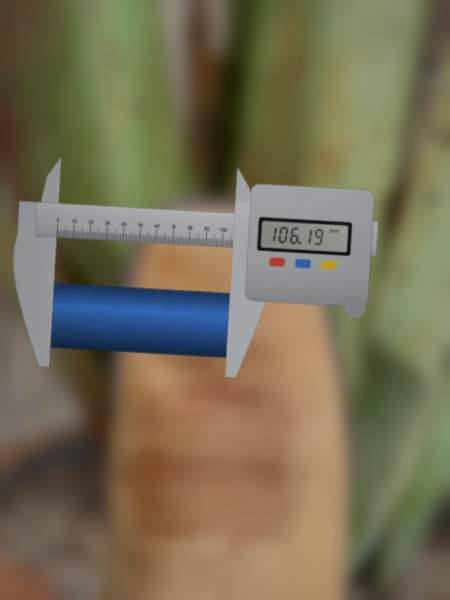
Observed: 106.19 mm
